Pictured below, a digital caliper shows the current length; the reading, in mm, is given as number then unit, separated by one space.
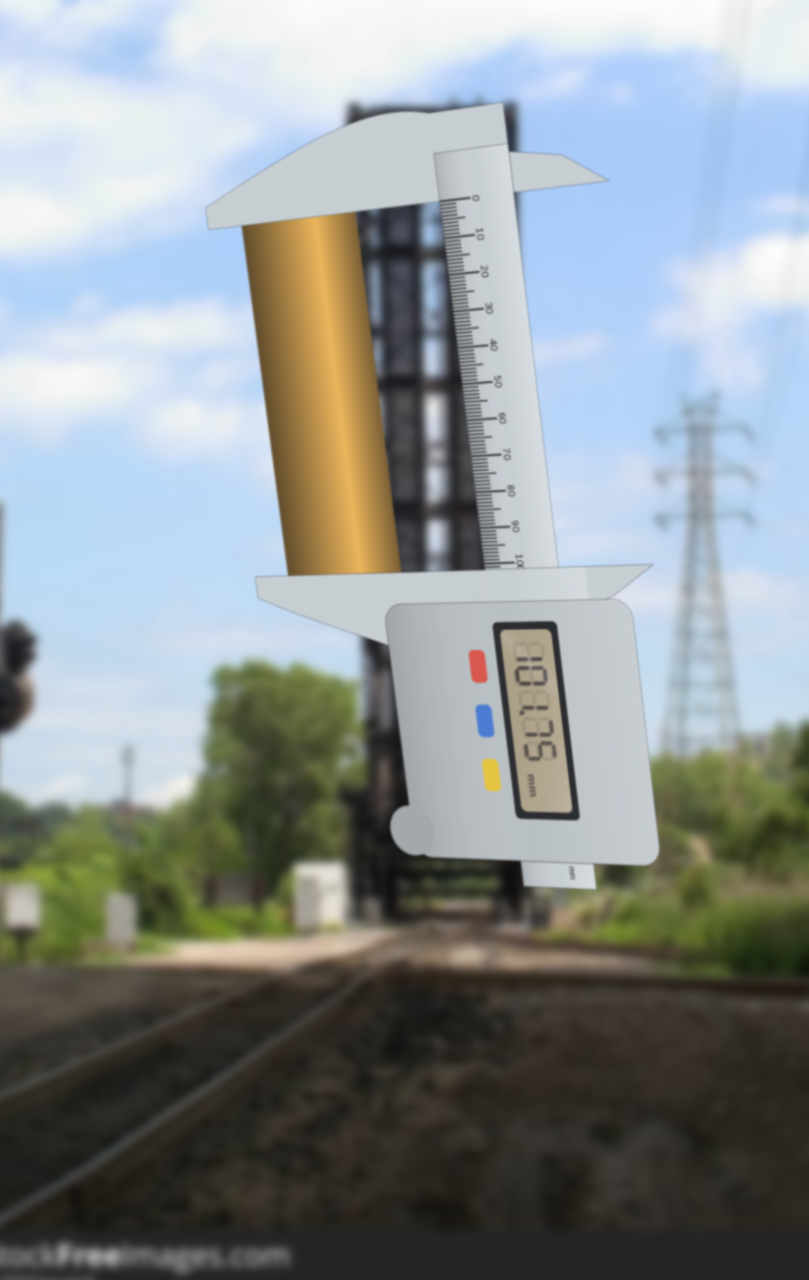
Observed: 101.75 mm
